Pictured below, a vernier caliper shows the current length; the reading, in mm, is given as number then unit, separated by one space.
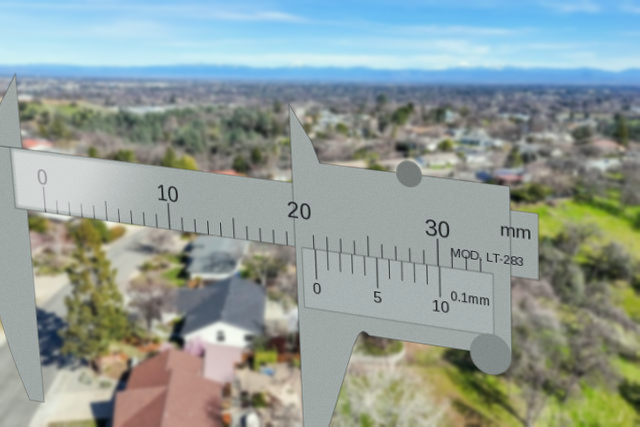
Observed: 21.1 mm
